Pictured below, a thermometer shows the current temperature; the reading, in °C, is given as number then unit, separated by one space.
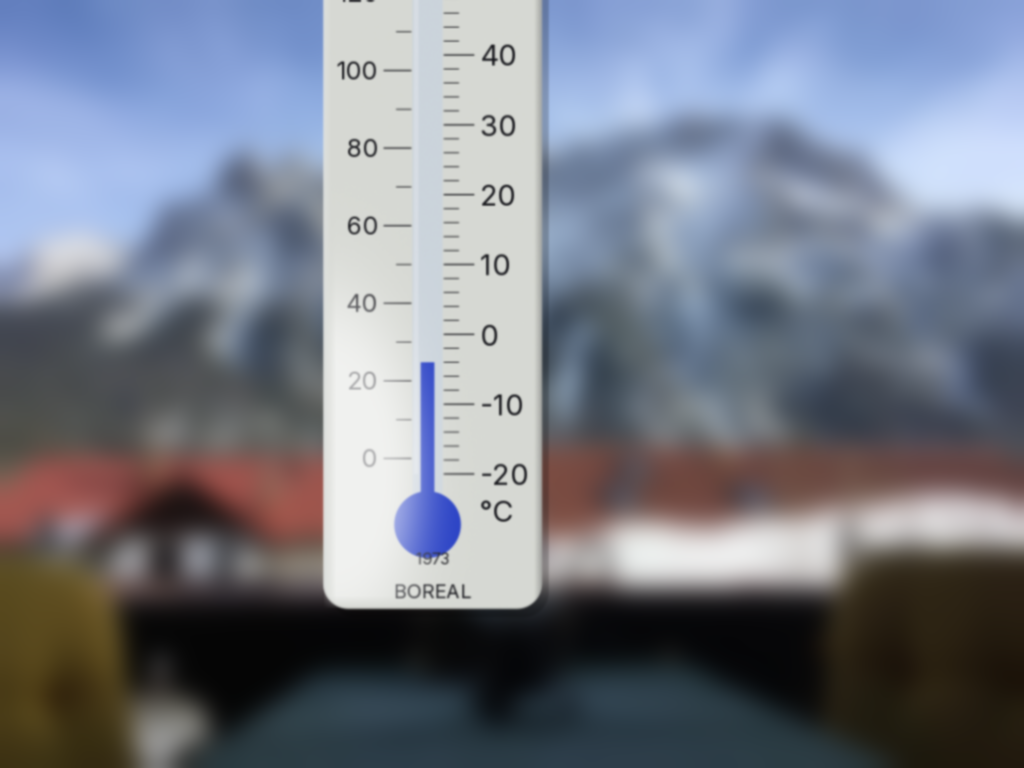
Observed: -4 °C
